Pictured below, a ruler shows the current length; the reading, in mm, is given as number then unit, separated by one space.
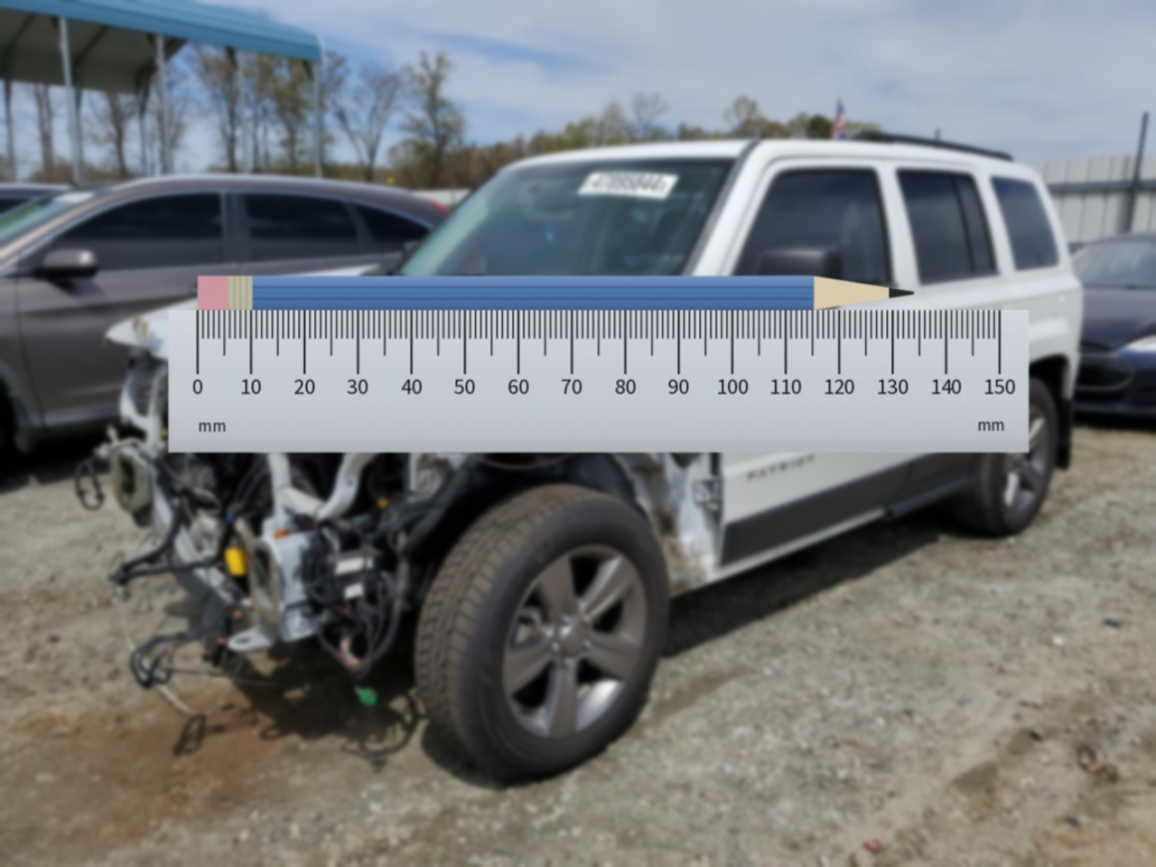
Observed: 134 mm
